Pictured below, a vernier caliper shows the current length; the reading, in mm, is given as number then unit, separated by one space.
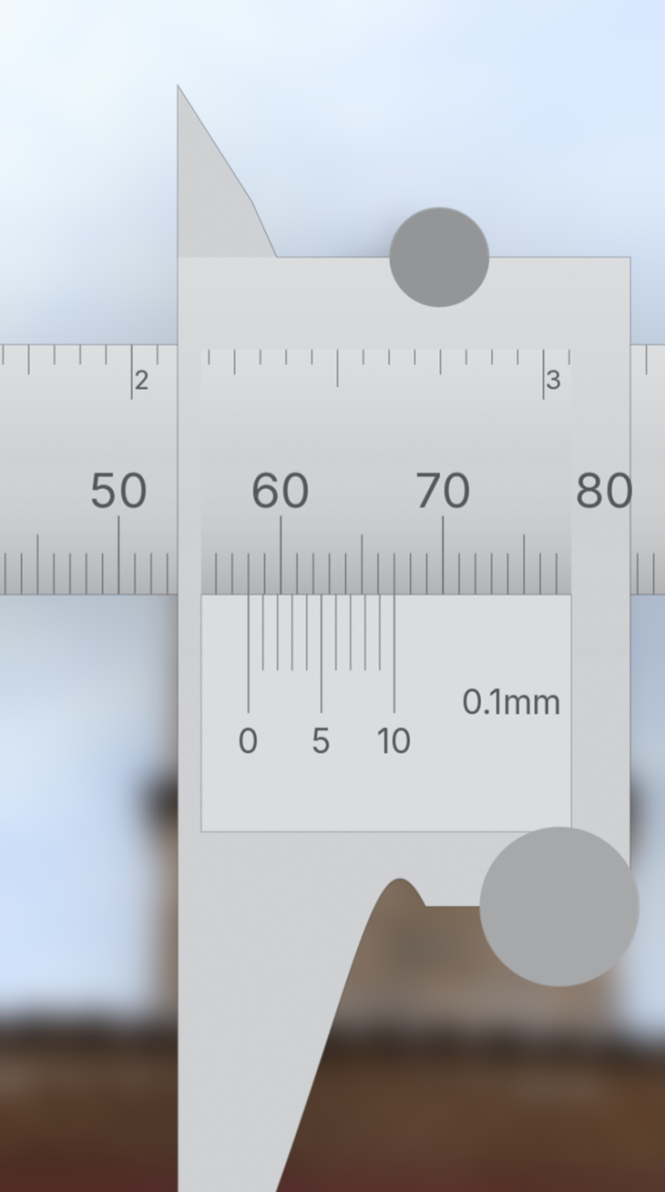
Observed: 58.0 mm
